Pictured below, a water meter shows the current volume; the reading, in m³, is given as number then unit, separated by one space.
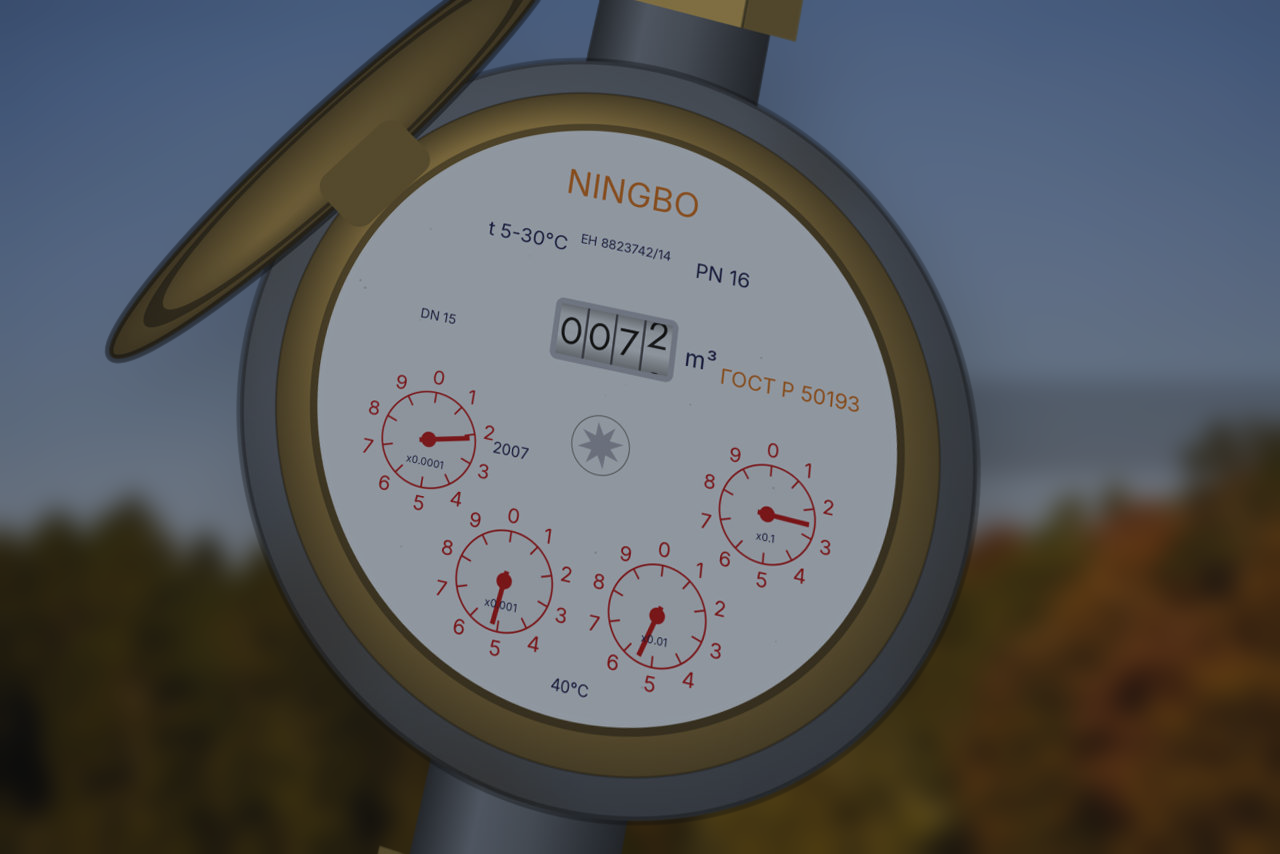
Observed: 72.2552 m³
